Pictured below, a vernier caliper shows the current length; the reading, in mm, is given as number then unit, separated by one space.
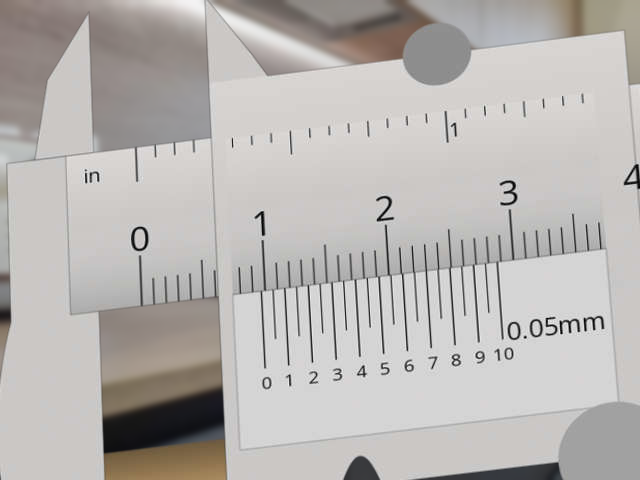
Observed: 9.7 mm
